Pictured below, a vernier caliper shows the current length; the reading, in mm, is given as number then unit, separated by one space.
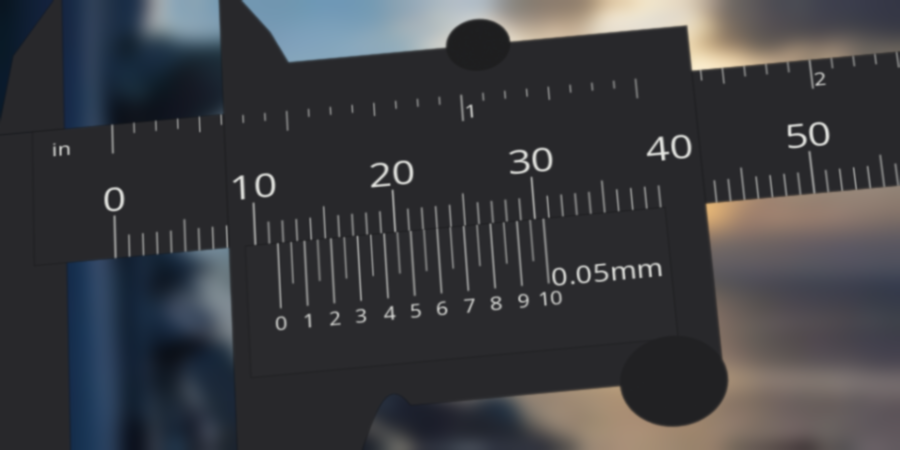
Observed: 11.6 mm
